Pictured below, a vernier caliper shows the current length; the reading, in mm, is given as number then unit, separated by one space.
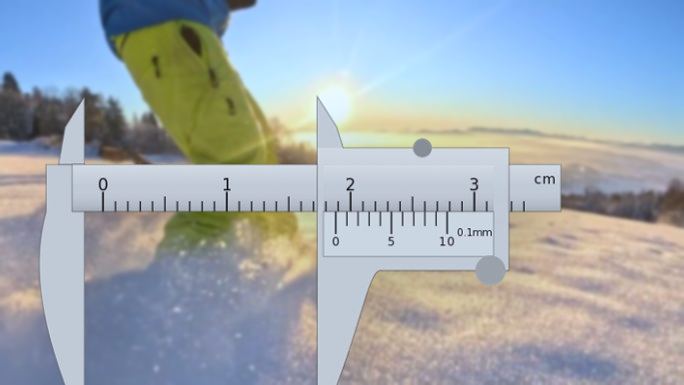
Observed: 18.8 mm
